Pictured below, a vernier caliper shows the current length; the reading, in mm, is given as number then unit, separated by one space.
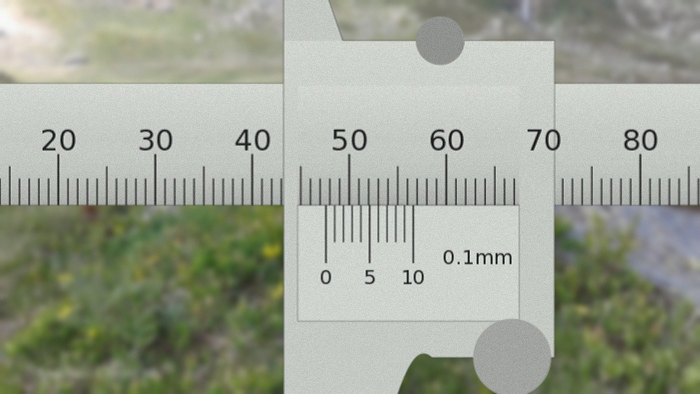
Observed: 47.6 mm
